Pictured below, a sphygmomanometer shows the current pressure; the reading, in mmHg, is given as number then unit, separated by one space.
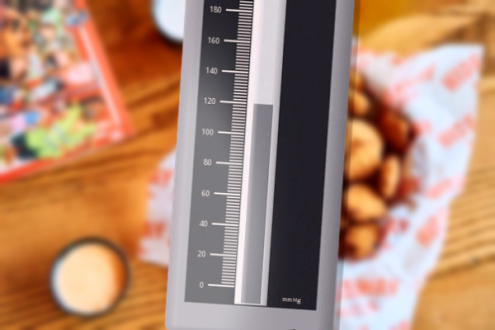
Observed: 120 mmHg
